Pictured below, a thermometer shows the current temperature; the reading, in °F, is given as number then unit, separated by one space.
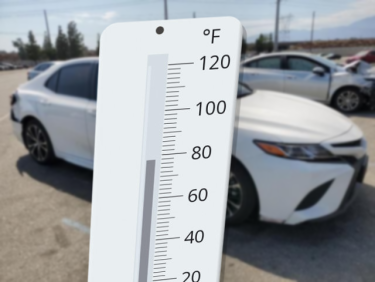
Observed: 78 °F
